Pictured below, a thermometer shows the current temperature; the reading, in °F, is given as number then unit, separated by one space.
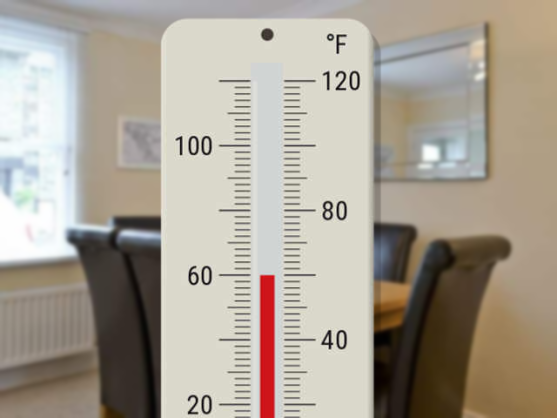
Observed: 60 °F
